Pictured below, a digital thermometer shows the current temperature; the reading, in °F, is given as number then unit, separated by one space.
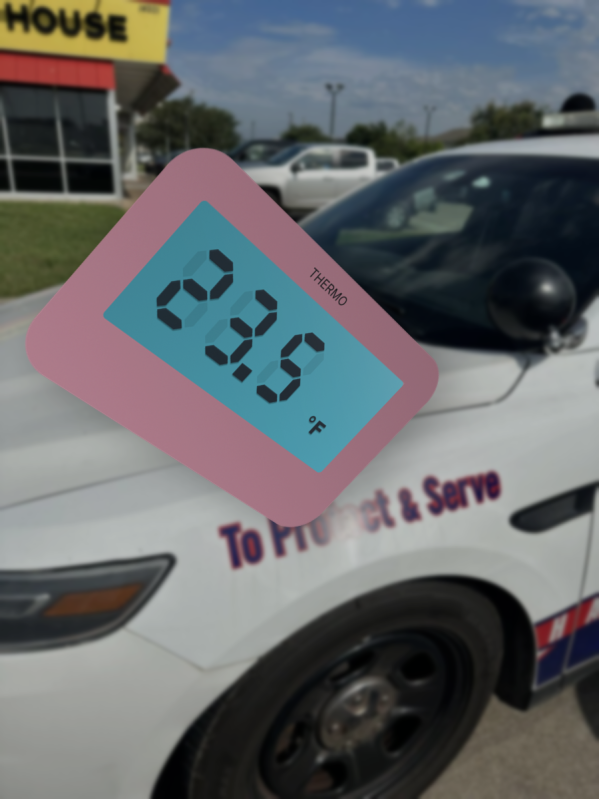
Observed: 23.5 °F
